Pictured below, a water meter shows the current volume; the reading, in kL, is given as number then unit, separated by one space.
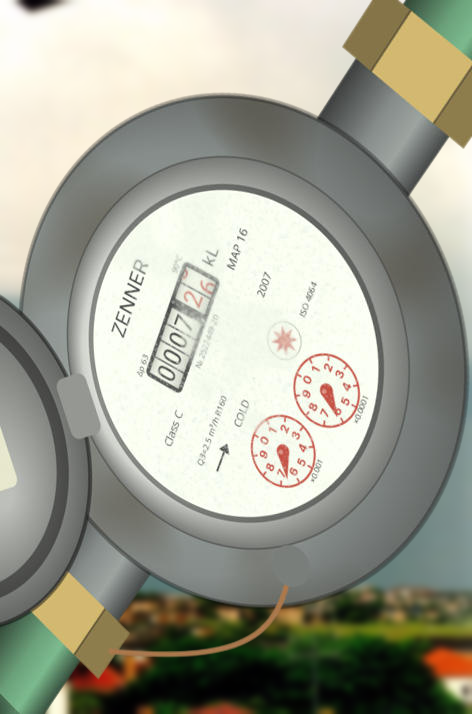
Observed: 7.2566 kL
